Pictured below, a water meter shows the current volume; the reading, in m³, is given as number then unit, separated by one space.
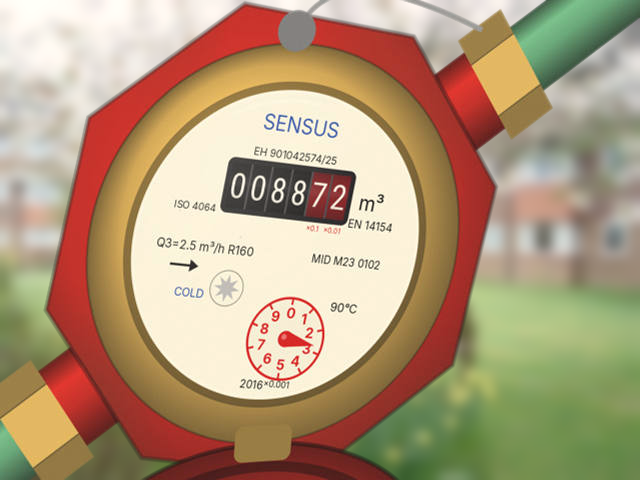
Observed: 88.722 m³
